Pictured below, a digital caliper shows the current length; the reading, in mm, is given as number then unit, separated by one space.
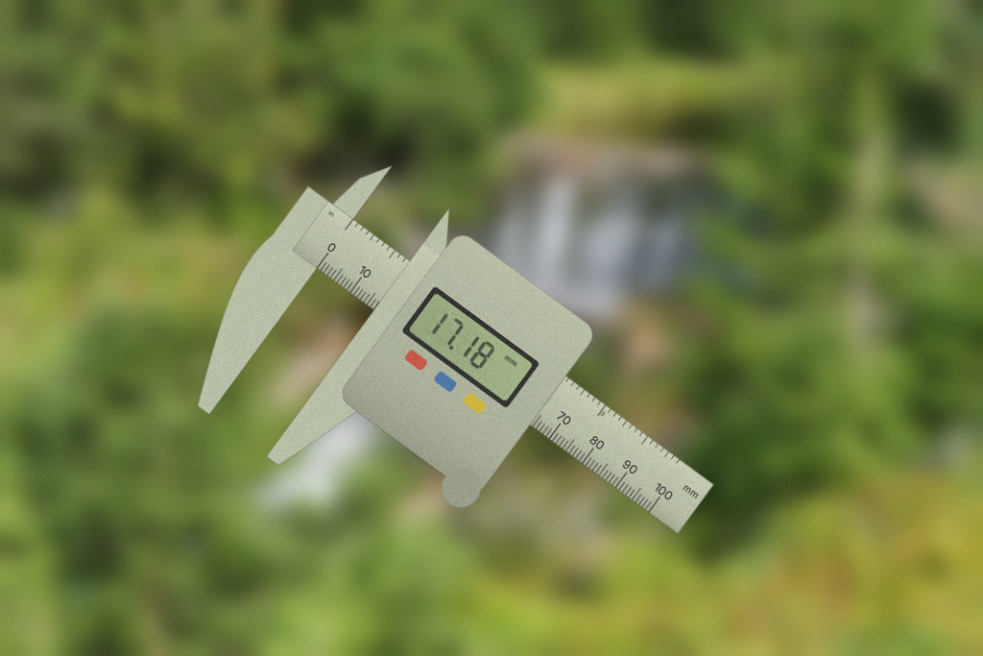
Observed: 17.18 mm
